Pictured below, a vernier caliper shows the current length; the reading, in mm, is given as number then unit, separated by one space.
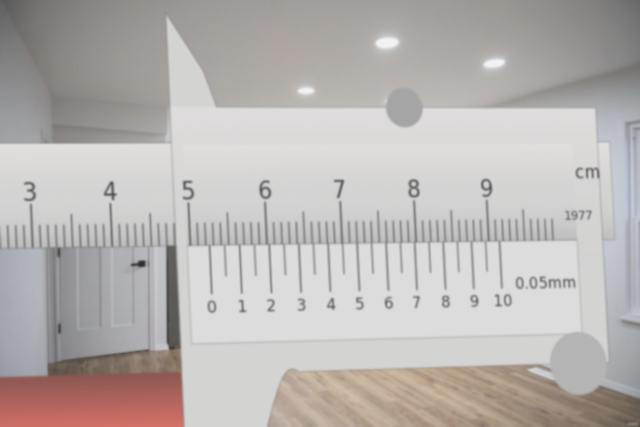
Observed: 52.5 mm
